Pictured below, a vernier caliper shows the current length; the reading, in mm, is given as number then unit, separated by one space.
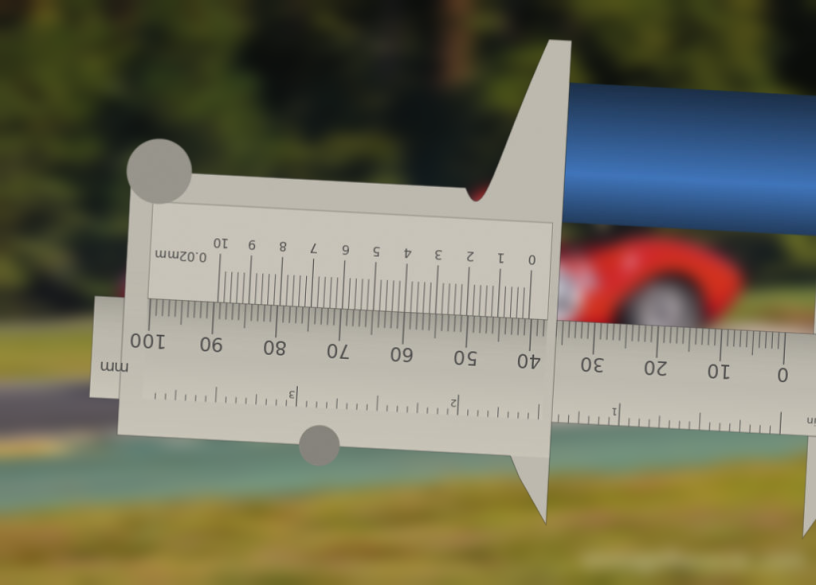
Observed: 40.4 mm
